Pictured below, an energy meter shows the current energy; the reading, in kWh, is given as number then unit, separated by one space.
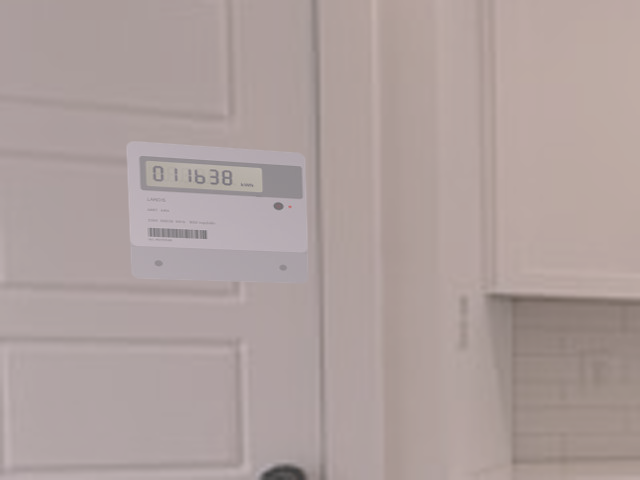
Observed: 11638 kWh
